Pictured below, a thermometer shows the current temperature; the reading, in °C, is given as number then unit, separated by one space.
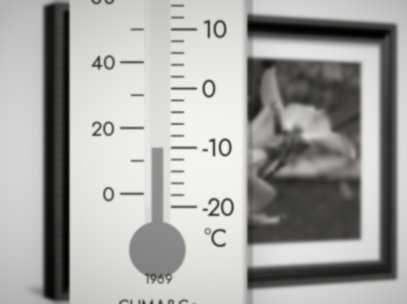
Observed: -10 °C
